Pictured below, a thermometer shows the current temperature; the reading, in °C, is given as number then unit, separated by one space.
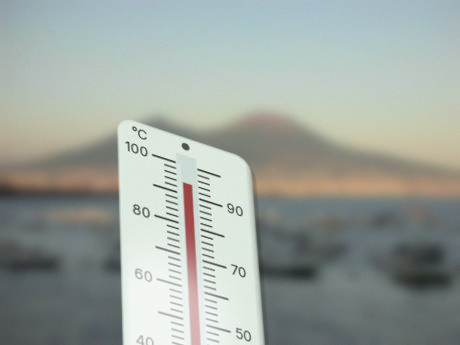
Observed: 94 °C
